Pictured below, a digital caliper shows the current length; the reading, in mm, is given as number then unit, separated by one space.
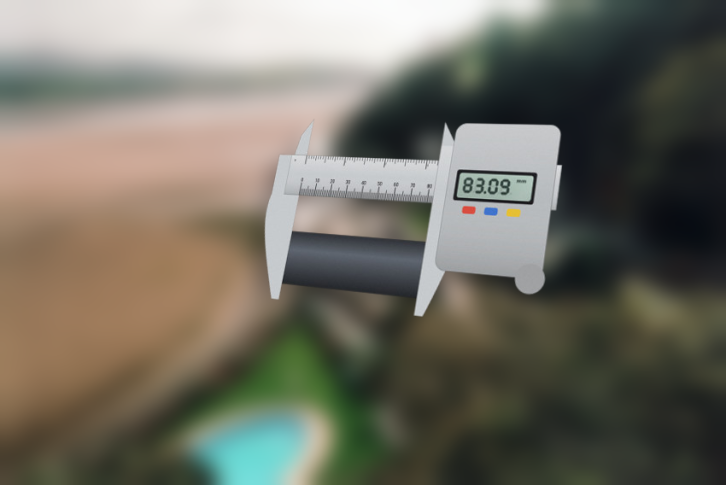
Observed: 83.09 mm
